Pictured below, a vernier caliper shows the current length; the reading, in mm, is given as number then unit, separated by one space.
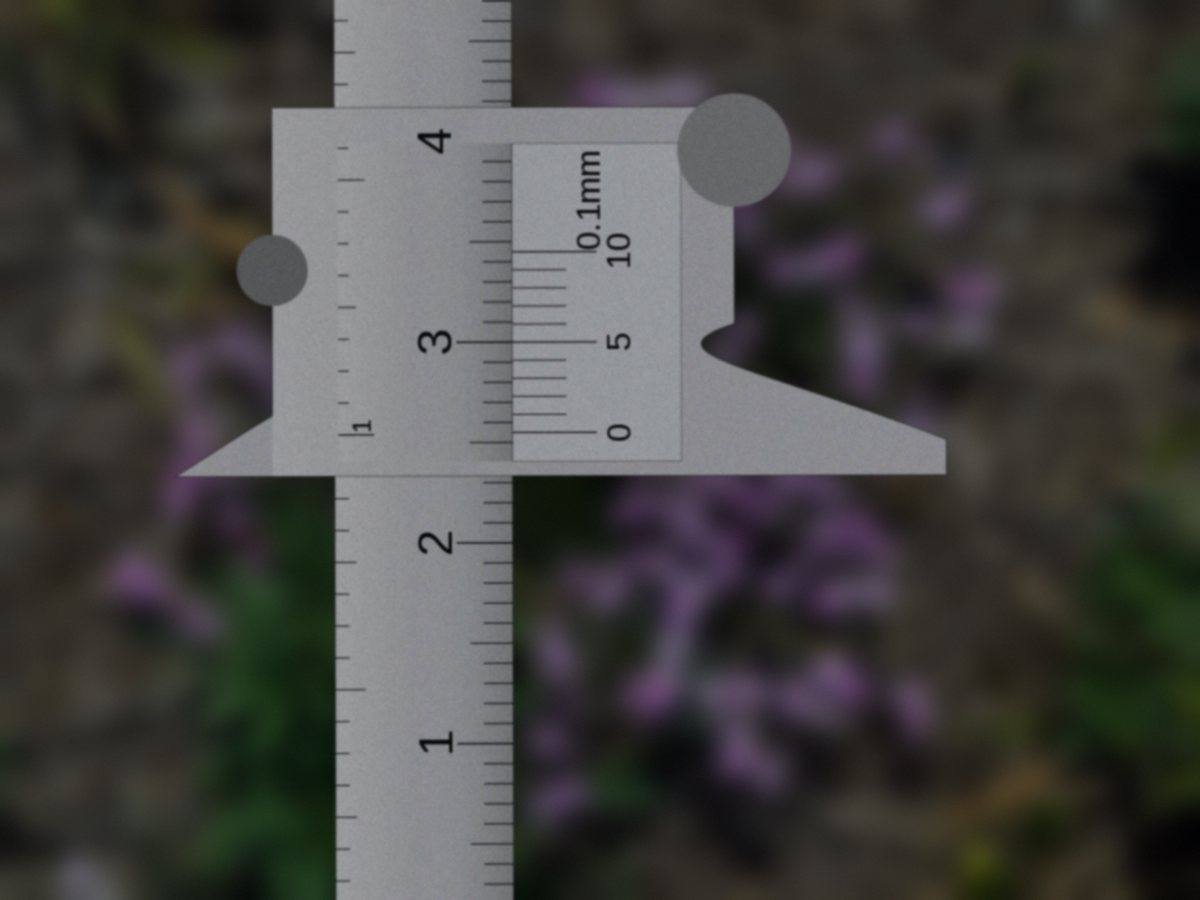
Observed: 25.5 mm
